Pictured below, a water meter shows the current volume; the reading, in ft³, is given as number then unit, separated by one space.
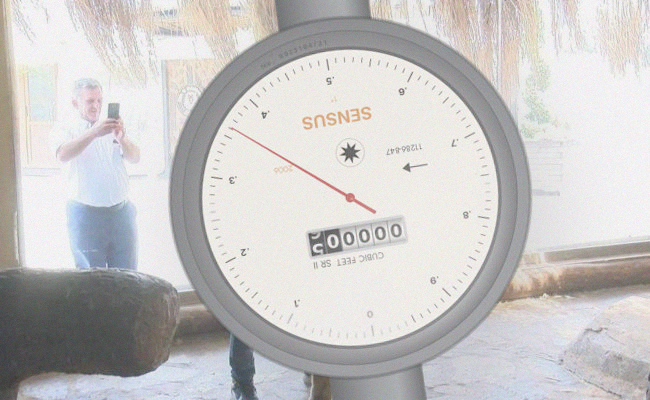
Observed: 5.36 ft³
